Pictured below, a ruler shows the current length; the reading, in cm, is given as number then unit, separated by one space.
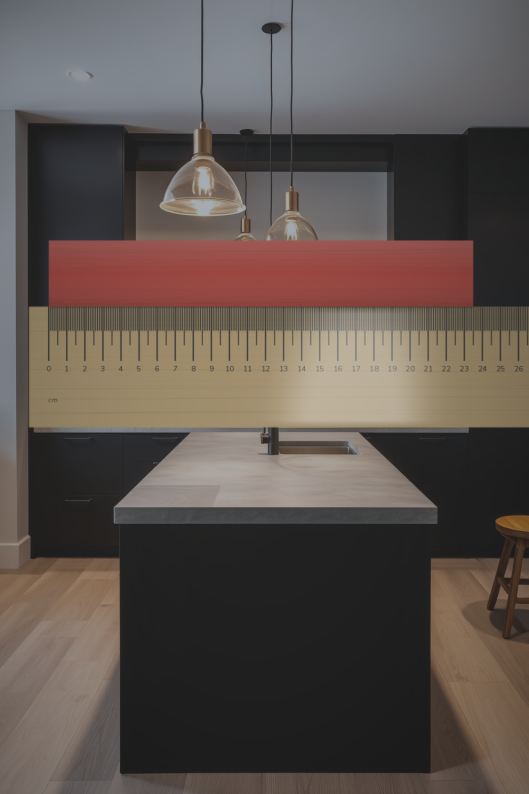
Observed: 23.5 cm
